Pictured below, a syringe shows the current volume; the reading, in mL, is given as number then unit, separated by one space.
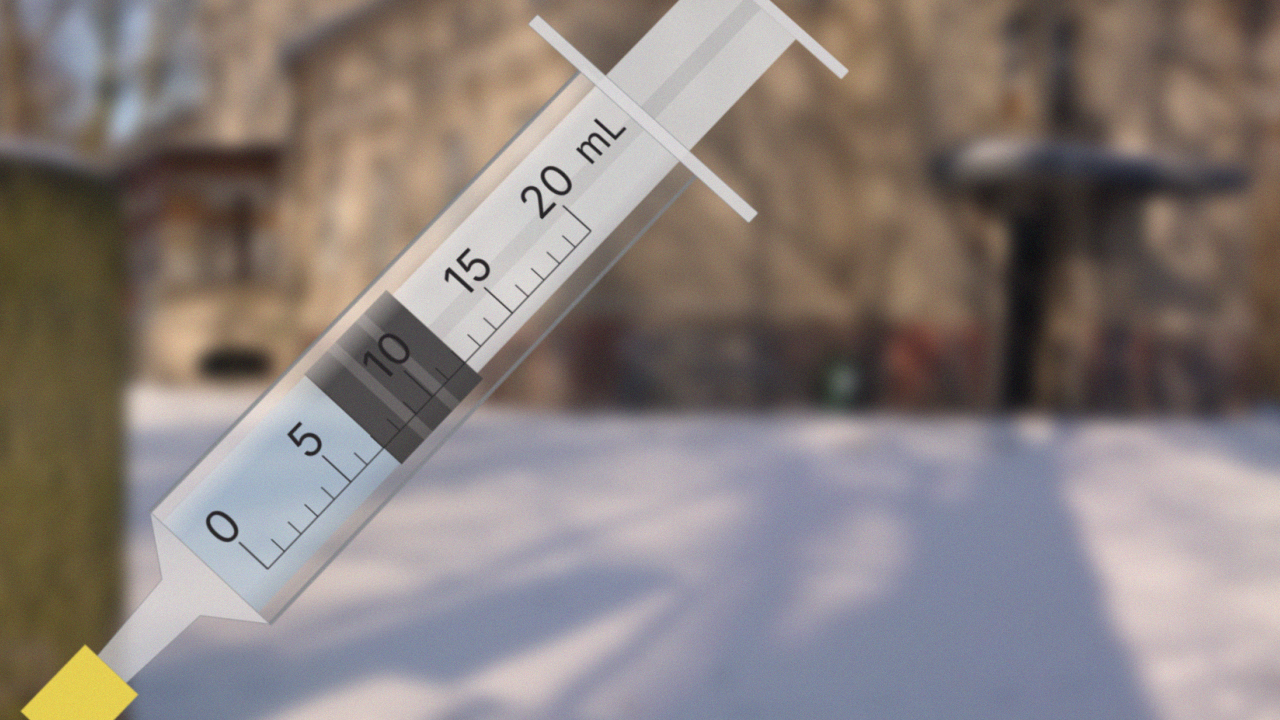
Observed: 7 mL
